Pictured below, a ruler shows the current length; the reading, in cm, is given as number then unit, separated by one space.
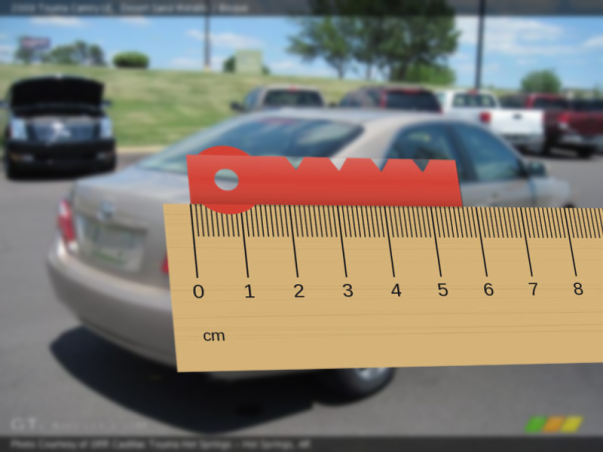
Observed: 5.7 cm
